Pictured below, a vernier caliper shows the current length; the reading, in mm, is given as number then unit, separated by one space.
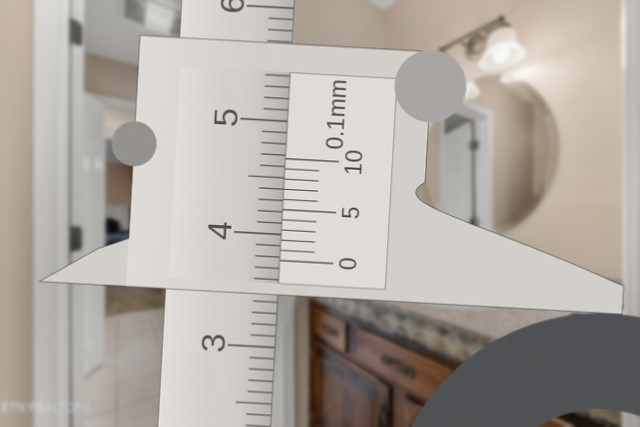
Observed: 37.7 mm
